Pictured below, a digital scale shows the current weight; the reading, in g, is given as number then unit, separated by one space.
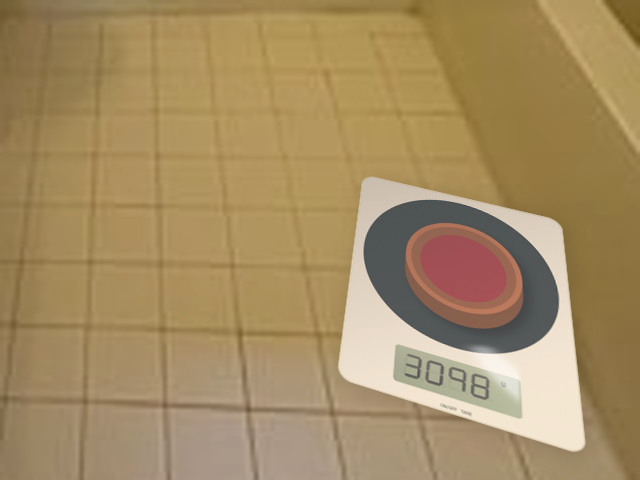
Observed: 3098 g
